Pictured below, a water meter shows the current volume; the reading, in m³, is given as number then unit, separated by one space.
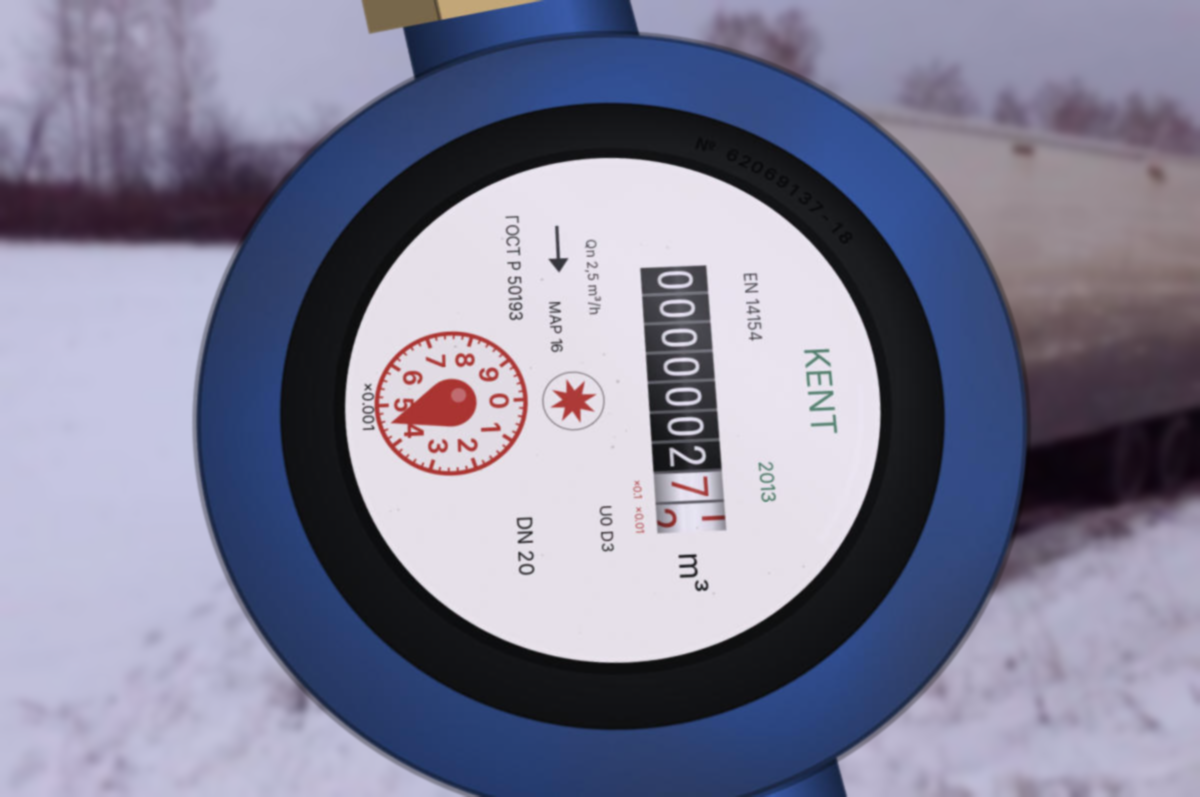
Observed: 2.714 m³
